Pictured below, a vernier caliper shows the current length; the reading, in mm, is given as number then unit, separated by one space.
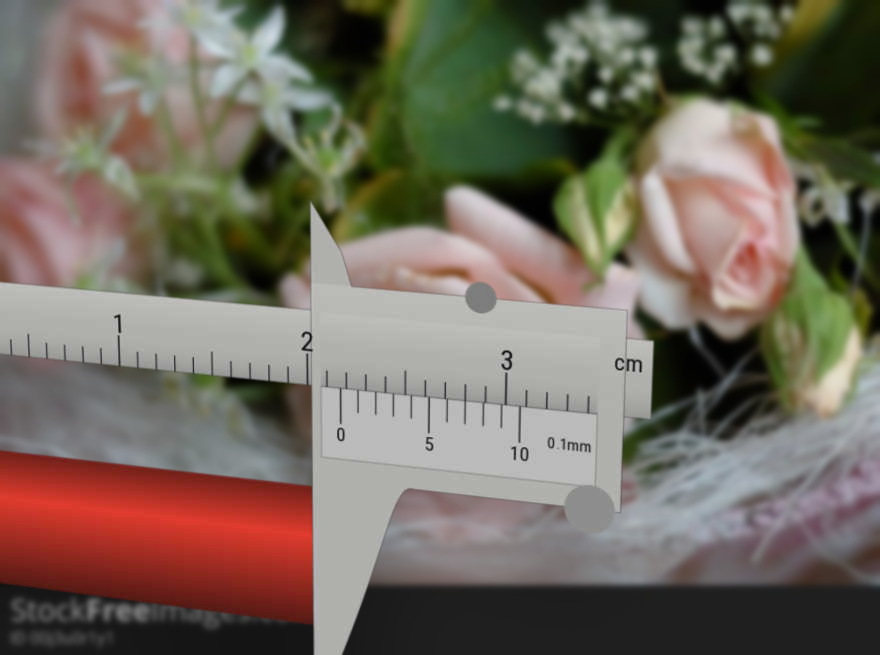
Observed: 21.7 mm
